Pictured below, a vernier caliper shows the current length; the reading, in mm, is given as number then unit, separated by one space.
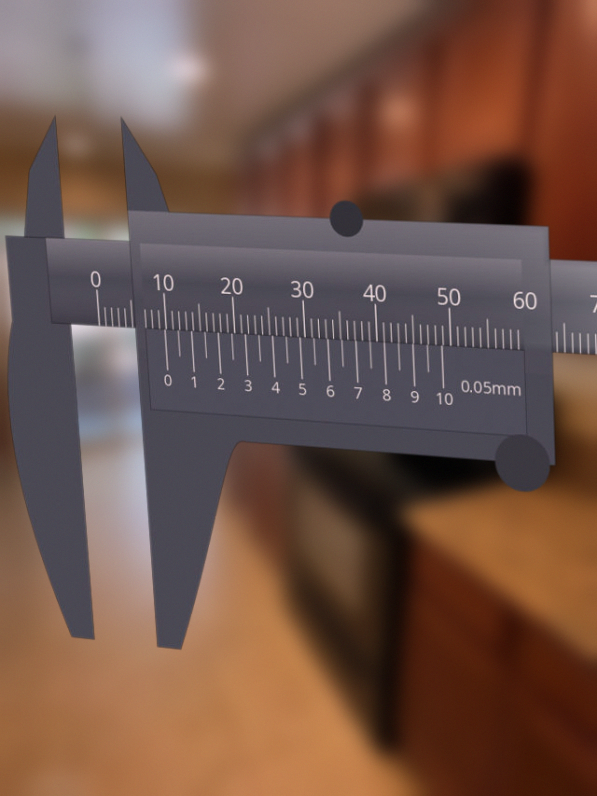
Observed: 9.8 mm
